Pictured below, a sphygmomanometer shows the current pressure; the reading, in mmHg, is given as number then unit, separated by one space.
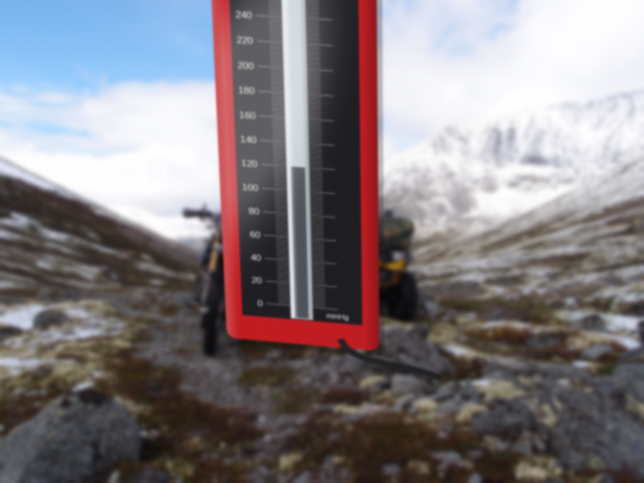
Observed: 120 mmHg
